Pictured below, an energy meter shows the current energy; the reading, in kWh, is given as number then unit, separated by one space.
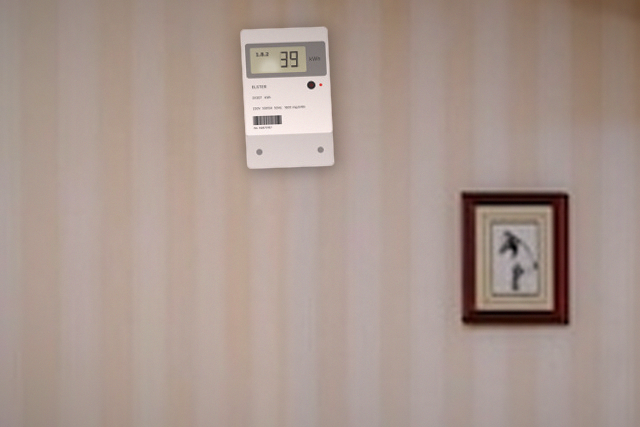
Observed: 39 kWh
